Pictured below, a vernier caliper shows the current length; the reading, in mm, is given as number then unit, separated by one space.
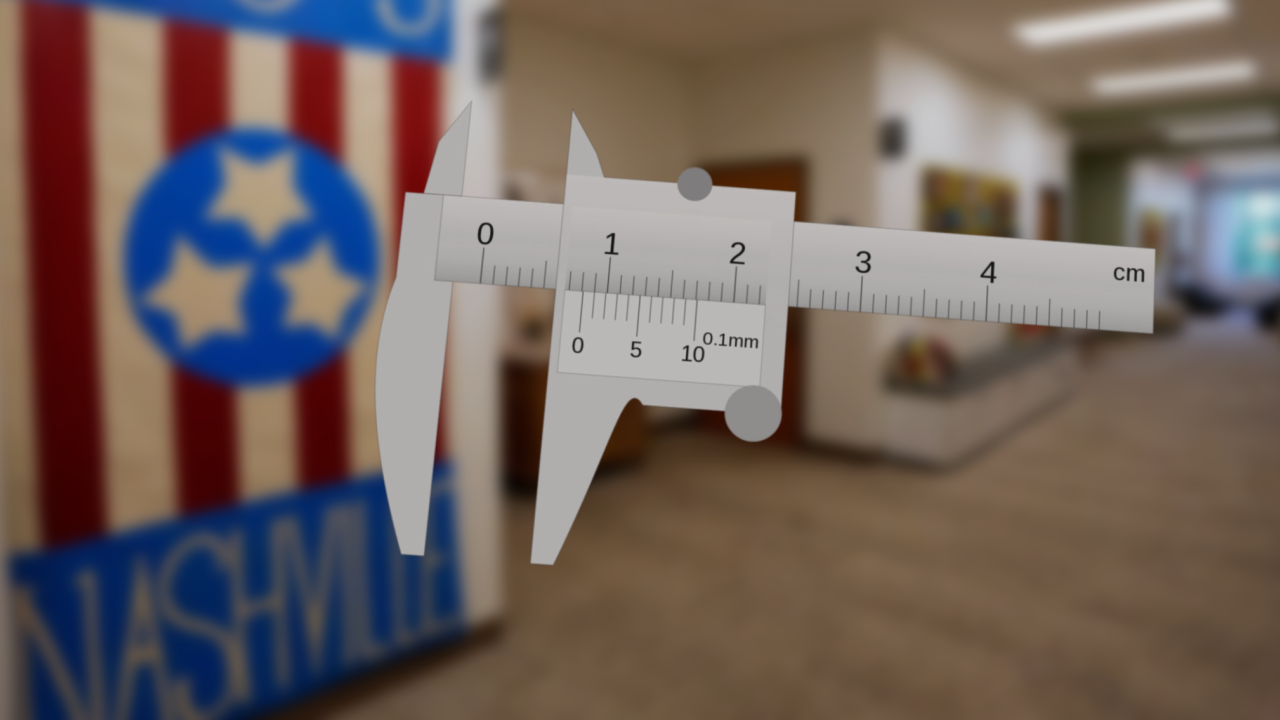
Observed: 8.1 mm
